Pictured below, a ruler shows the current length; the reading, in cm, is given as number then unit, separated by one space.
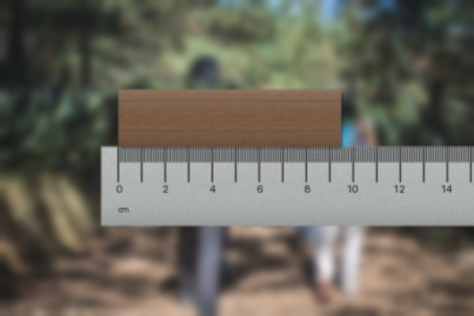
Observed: 9.5 cm
